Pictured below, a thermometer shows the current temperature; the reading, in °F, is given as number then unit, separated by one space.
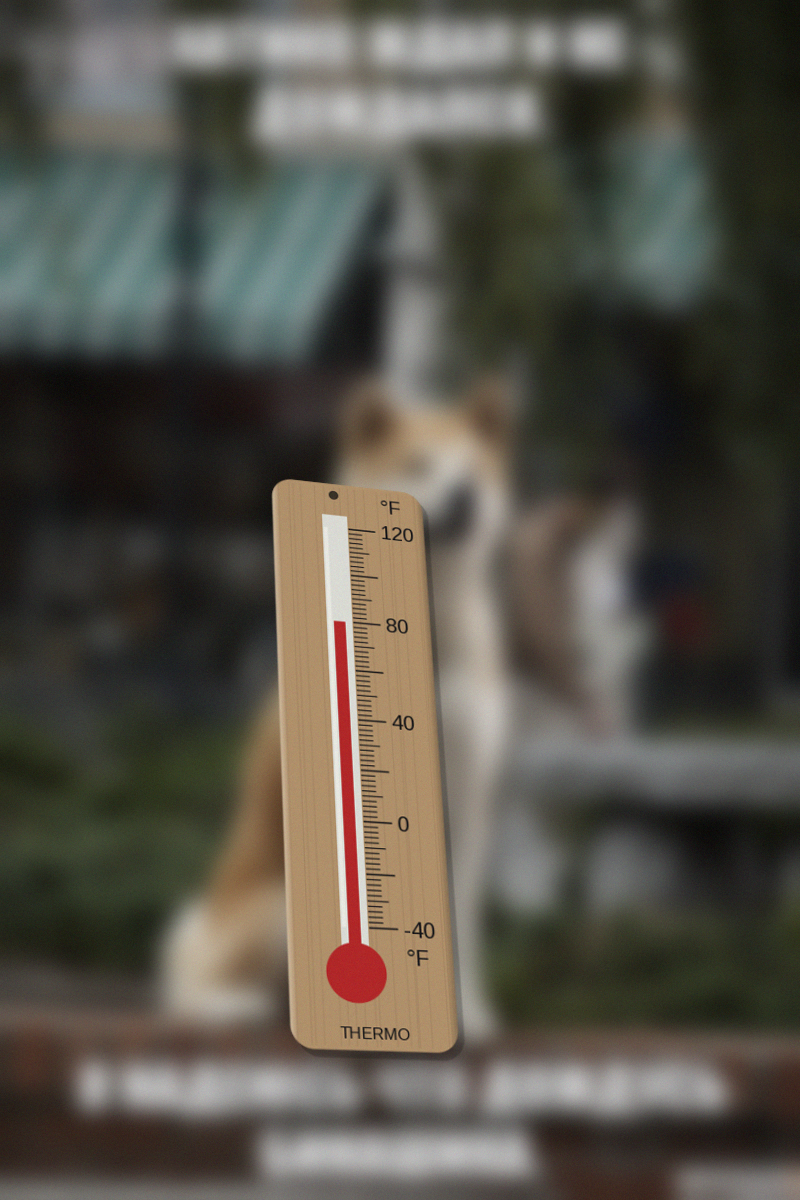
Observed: 80 °F
